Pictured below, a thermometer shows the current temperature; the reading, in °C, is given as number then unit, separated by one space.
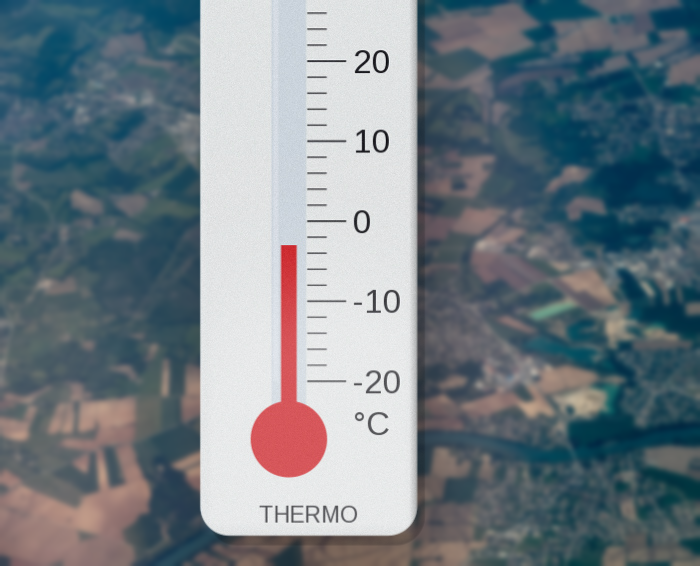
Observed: -3 °C
